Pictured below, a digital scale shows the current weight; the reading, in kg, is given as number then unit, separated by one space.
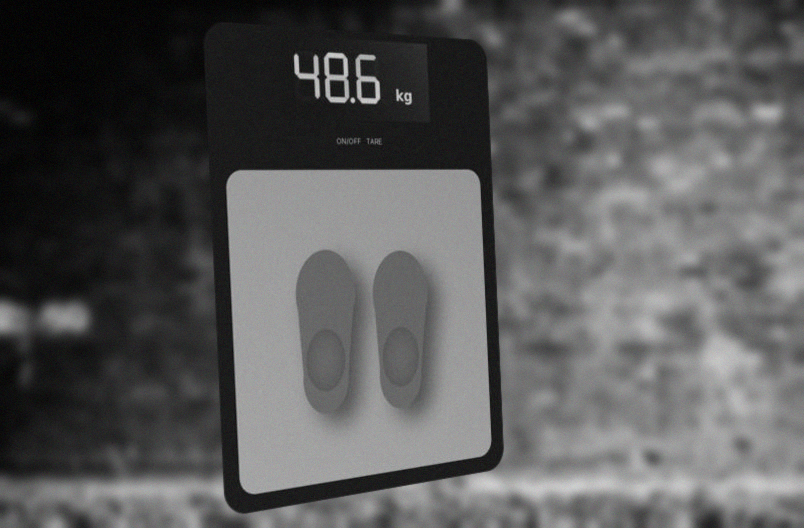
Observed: 48.6 kg
